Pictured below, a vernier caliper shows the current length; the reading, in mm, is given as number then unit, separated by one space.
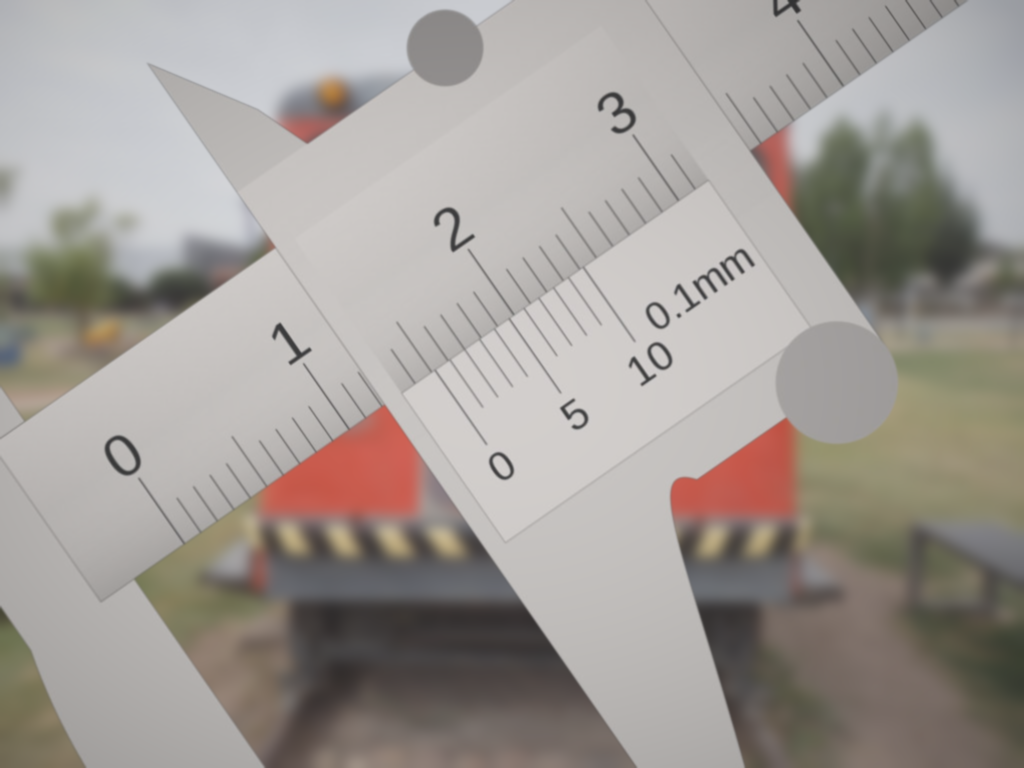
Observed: 15.2 mm
